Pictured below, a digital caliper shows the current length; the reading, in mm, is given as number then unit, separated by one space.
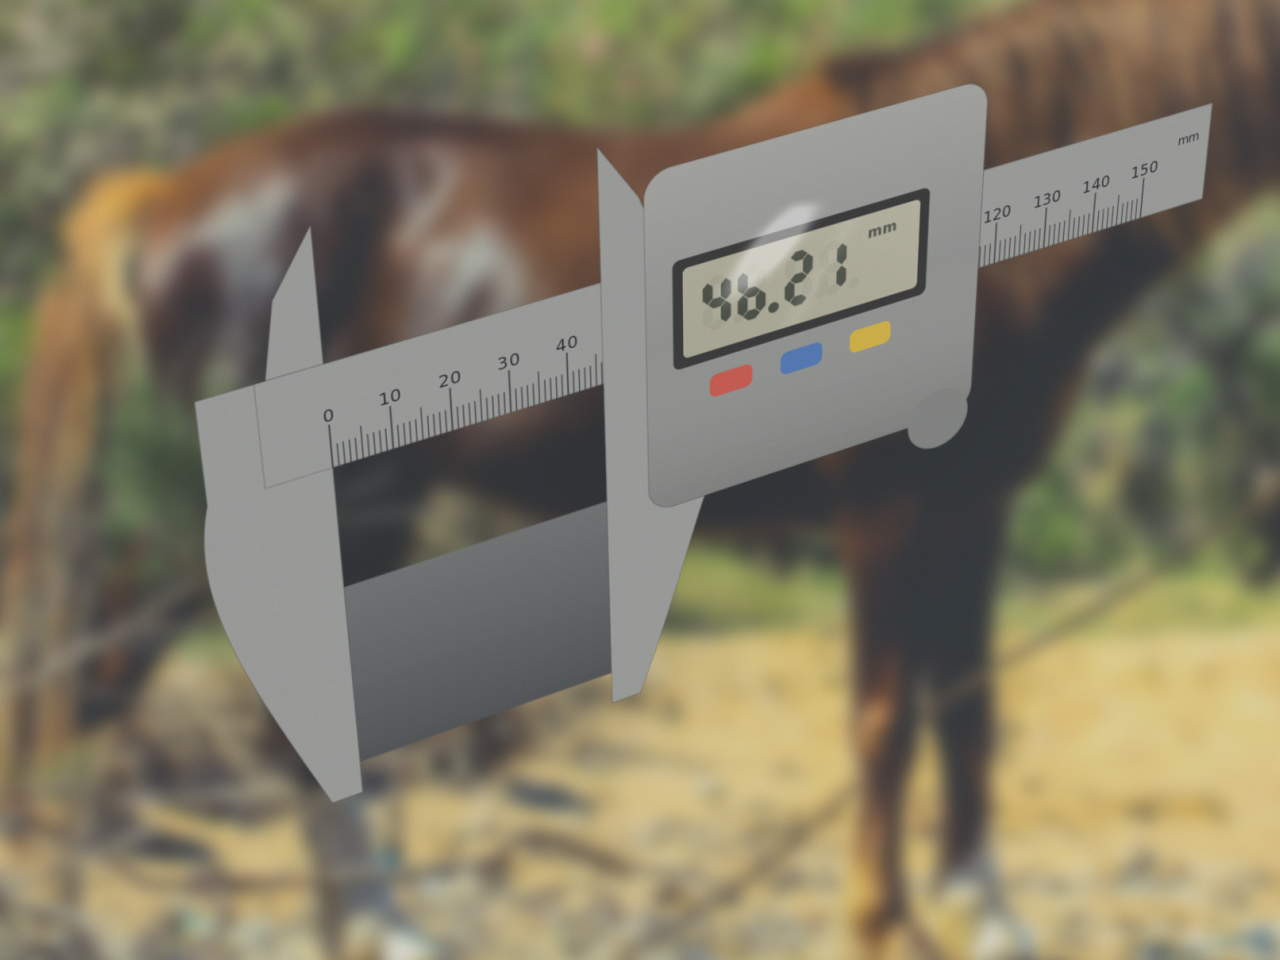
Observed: 46.21 mm
